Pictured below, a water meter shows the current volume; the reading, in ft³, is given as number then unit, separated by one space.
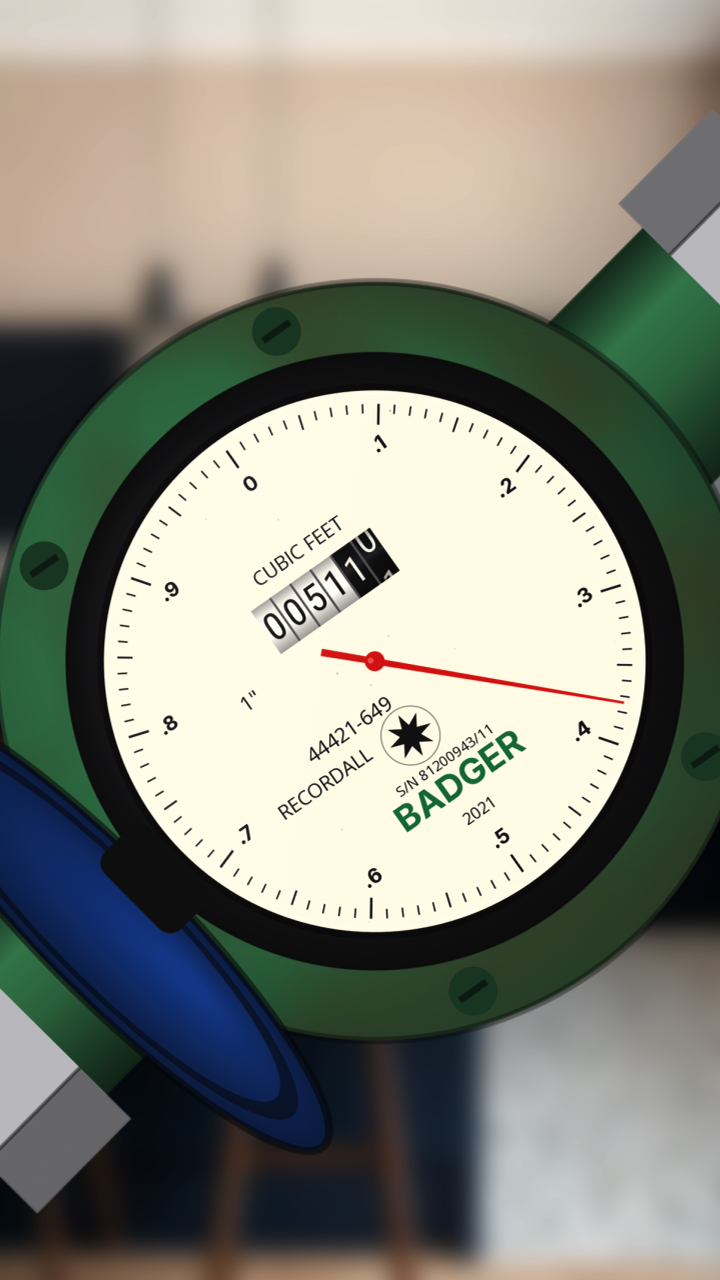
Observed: 5110.37 ft³
